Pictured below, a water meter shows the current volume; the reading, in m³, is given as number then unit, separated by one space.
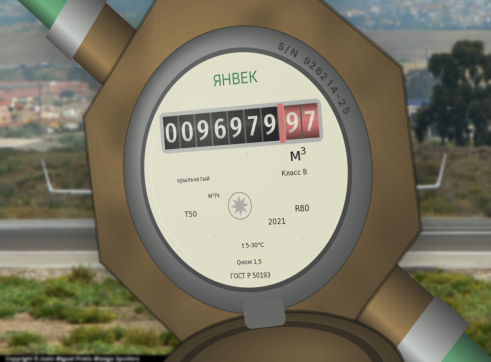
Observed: 96979.97 m³
